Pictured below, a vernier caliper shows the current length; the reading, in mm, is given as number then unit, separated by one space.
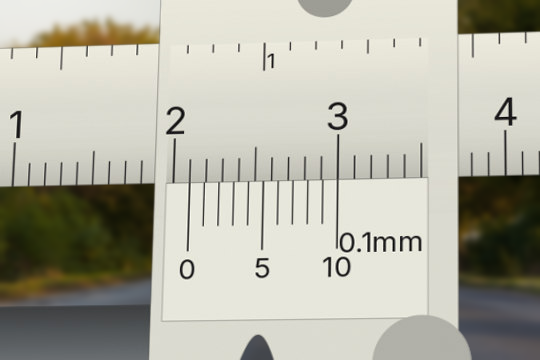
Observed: 21.0 mm
